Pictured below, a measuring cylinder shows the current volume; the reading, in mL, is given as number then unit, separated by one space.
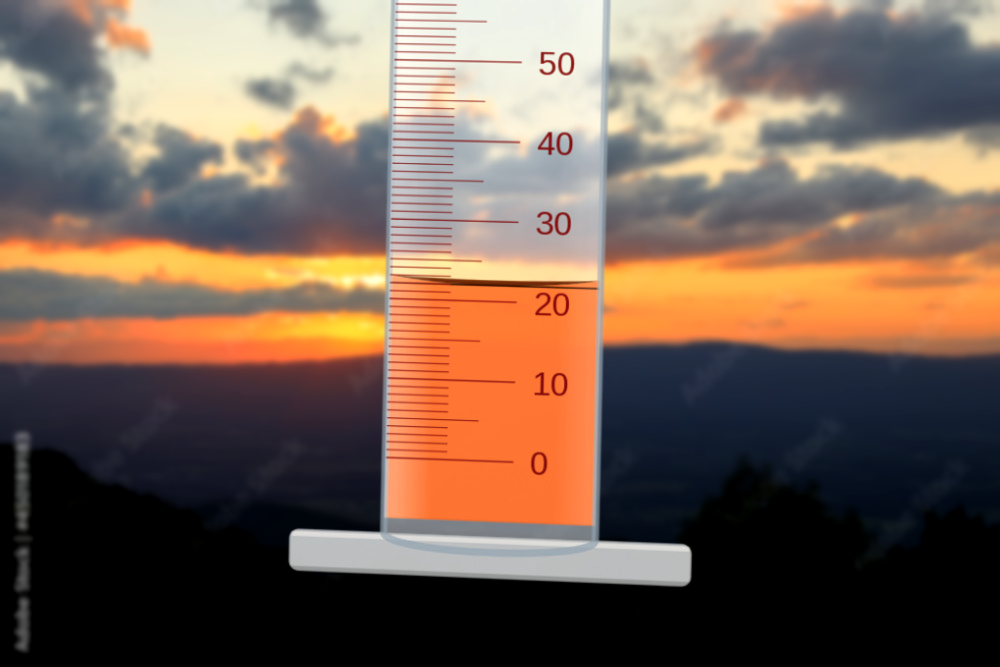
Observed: 22 mL
